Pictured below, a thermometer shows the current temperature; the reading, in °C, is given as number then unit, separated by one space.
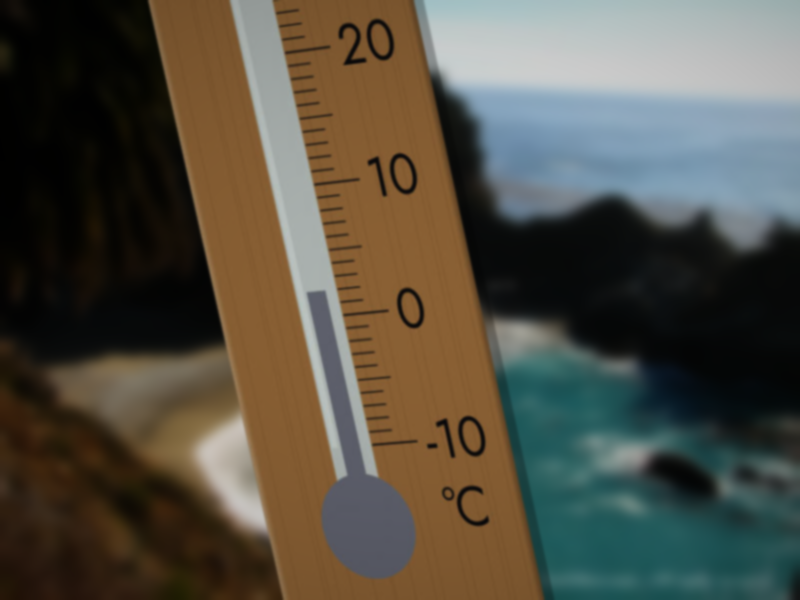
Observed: 2 °C
